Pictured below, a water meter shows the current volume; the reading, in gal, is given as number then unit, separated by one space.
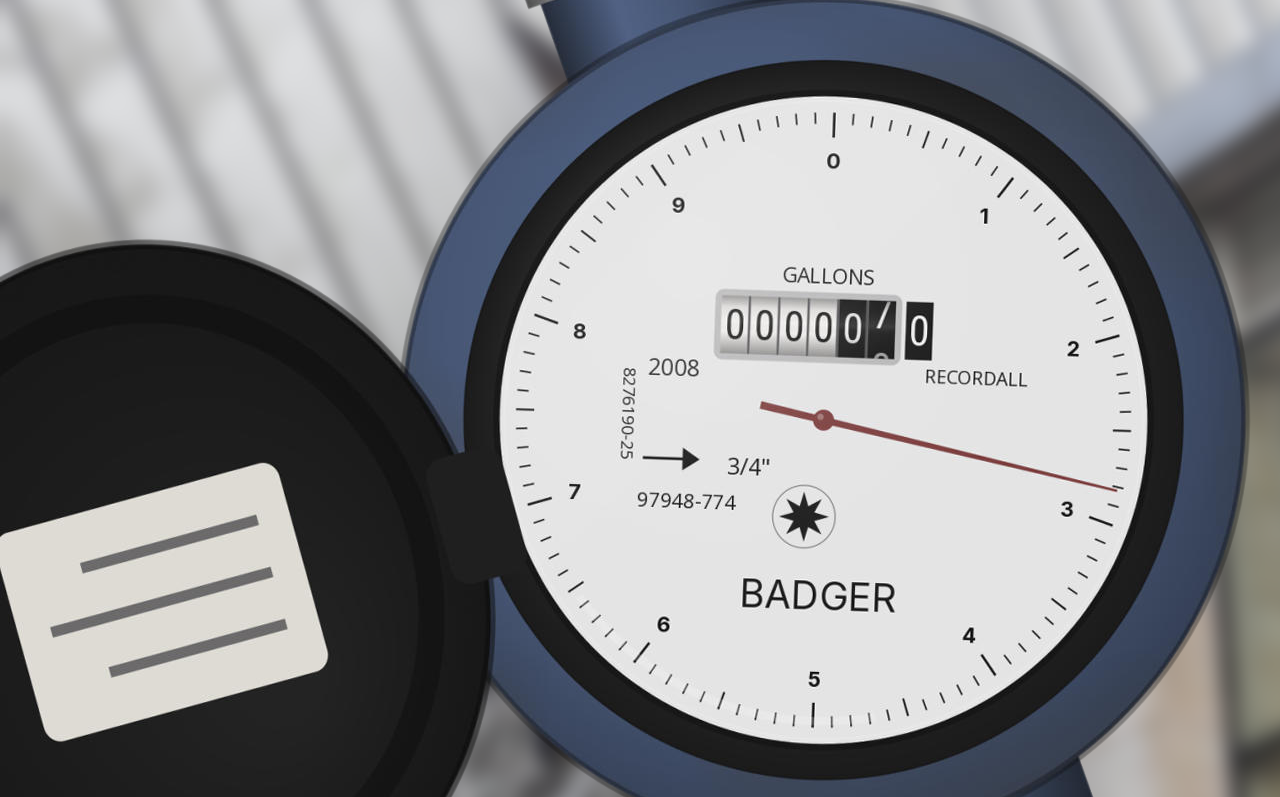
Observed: 72.8 gal
